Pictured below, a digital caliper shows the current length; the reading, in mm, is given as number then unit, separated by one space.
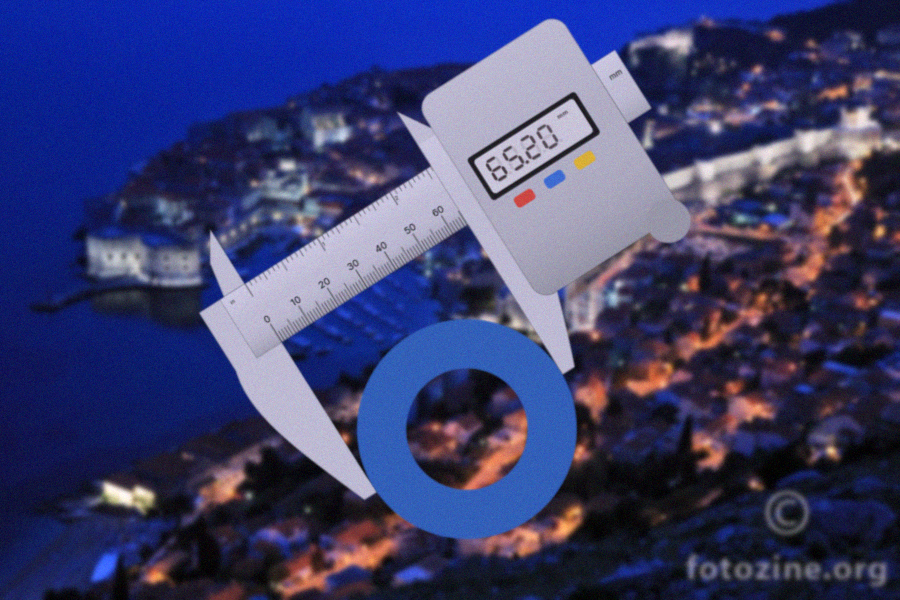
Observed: 65.20 mm
